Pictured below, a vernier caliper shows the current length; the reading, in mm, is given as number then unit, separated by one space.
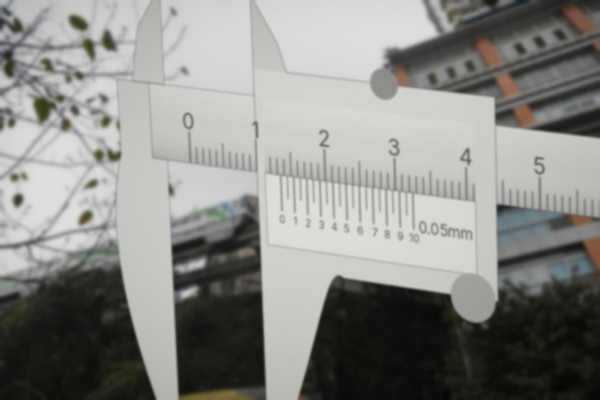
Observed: 13.5 mm
